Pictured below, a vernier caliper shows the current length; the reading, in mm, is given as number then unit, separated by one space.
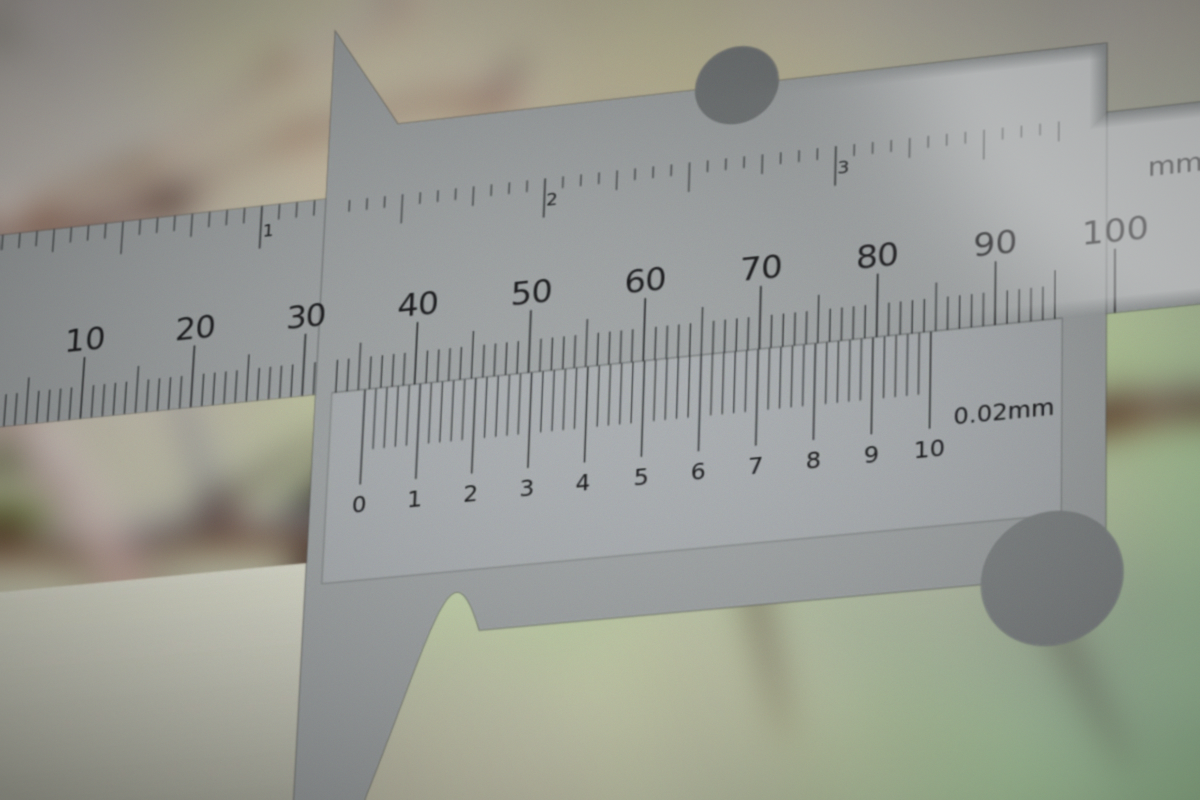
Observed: 35.6 mm
